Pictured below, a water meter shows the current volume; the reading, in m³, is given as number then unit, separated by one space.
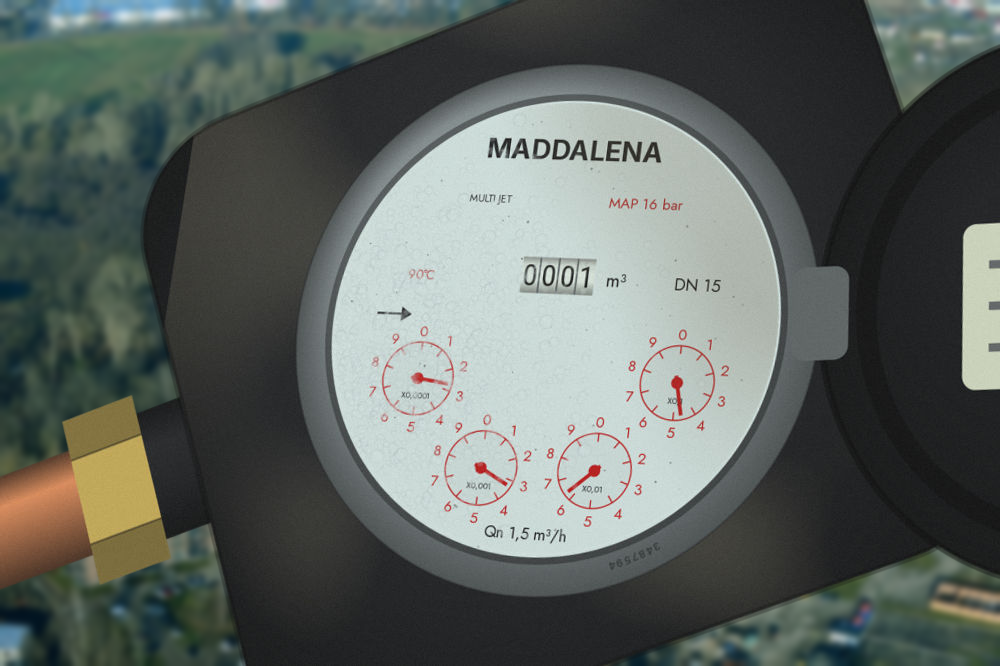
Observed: 1.4632 m³
